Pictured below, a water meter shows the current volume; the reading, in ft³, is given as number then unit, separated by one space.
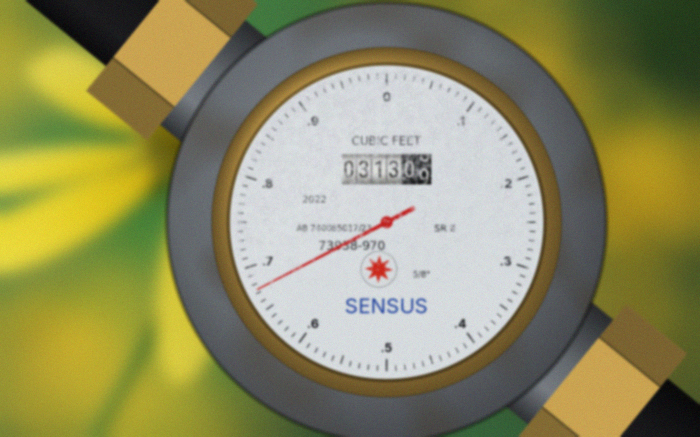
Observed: 31308.67 ft³
